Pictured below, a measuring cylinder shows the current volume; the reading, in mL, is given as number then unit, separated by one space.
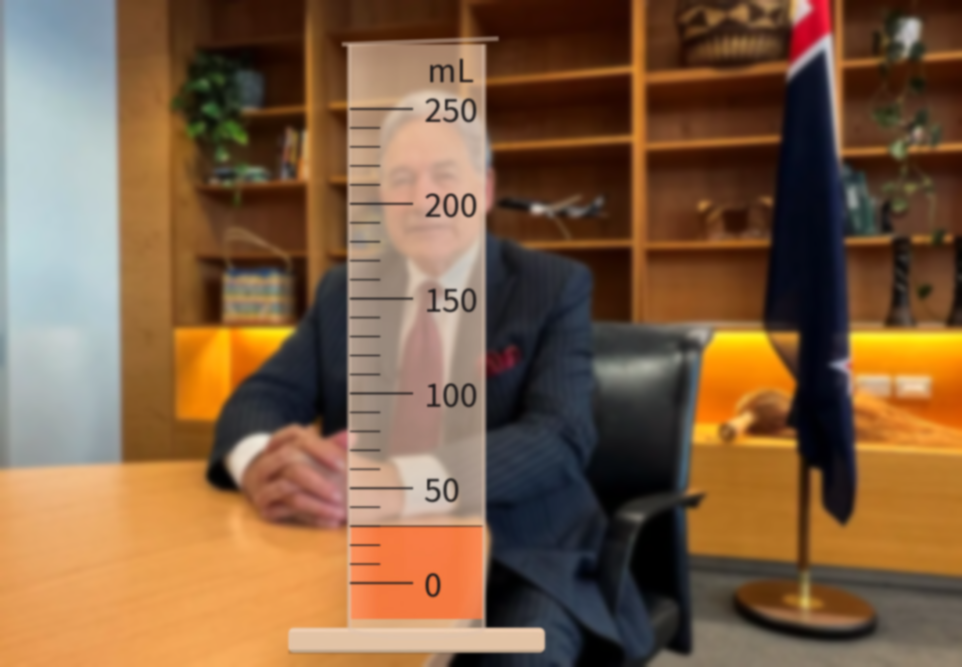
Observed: 30 mL
